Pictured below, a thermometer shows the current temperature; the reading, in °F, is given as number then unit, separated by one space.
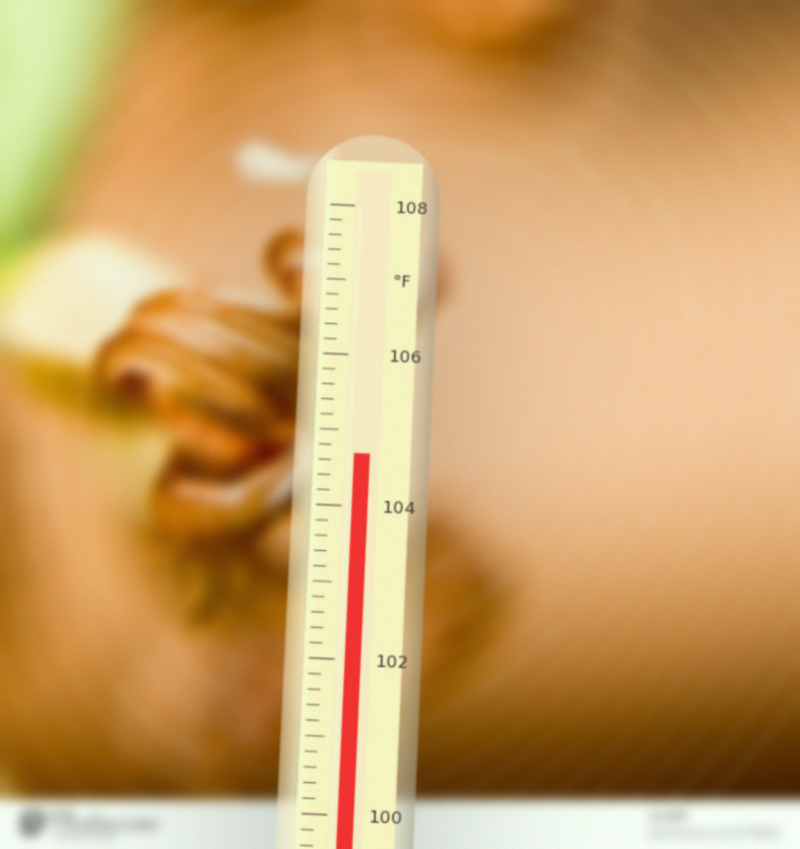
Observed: 104.7 °F
